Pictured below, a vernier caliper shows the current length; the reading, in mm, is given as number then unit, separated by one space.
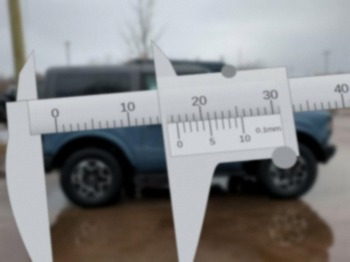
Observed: 16.6 mm
